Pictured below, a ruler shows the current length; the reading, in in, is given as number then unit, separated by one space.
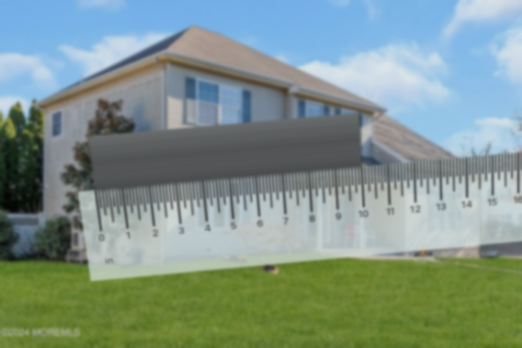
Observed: 10 in
